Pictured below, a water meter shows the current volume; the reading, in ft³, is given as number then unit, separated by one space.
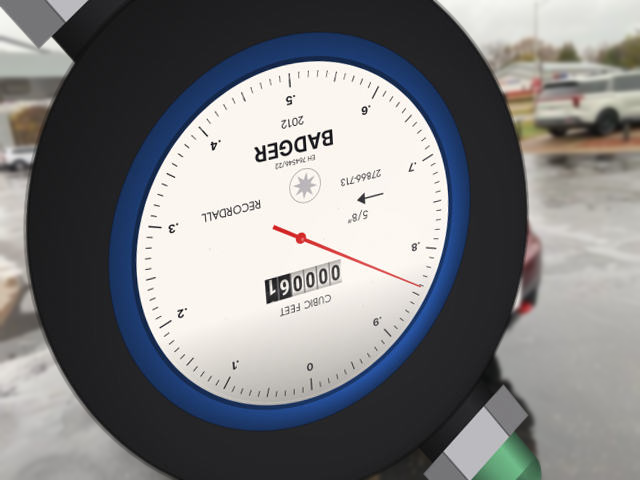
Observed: 60.84 ft³
